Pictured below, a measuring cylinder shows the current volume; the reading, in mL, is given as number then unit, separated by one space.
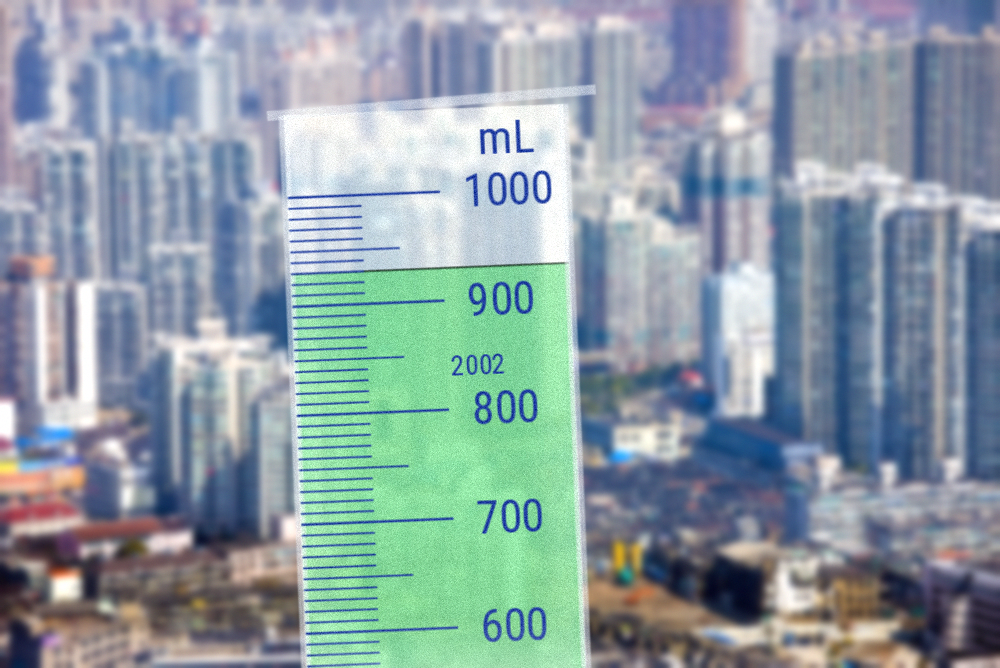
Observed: 930 mL
